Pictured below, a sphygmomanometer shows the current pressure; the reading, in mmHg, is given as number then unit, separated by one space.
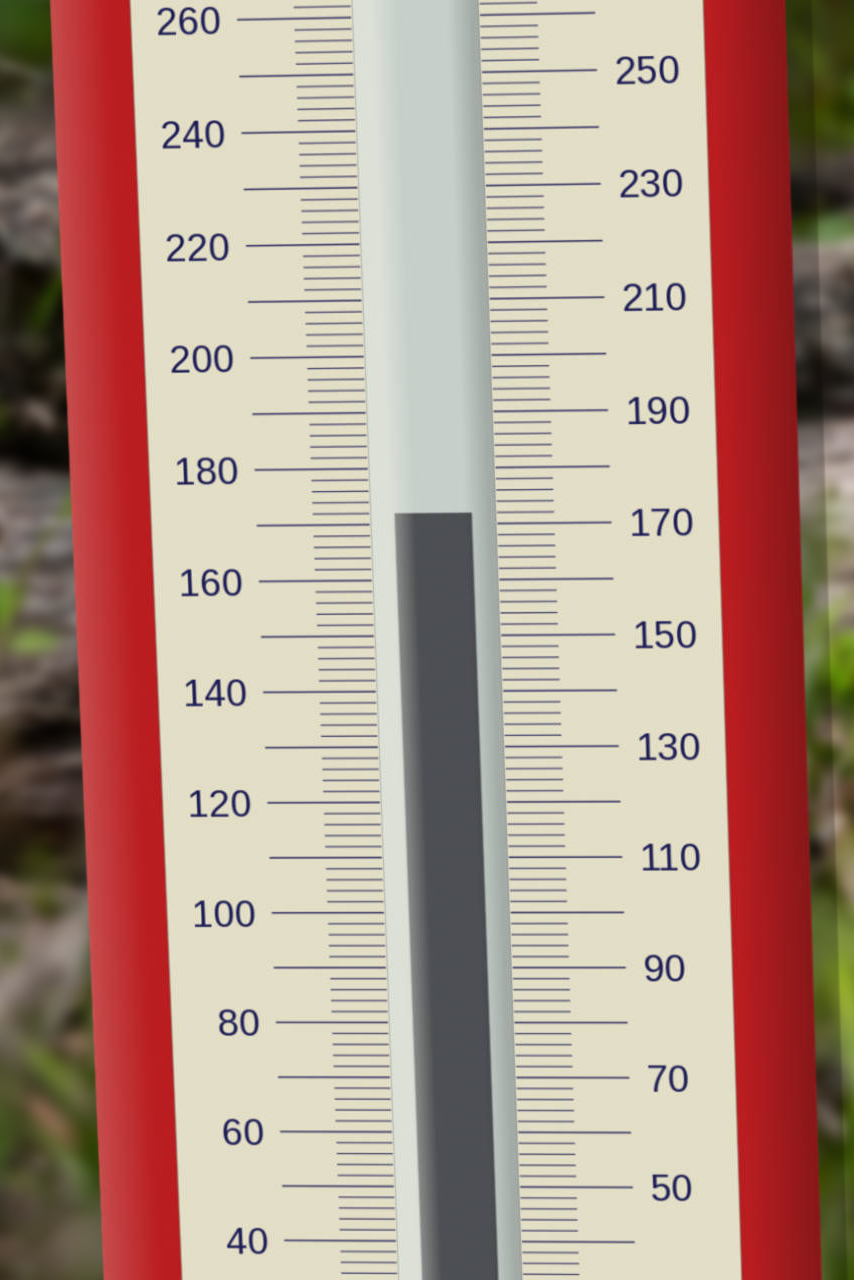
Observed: 172 mmHg
